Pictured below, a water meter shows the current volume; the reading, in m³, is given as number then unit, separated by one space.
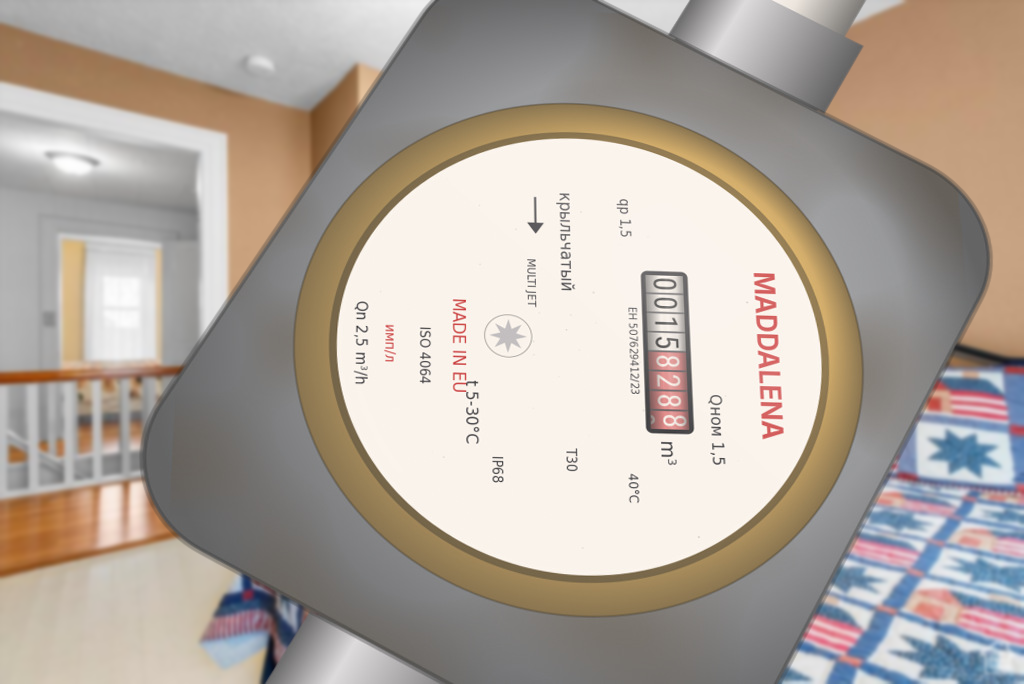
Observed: 15.8288 m³
